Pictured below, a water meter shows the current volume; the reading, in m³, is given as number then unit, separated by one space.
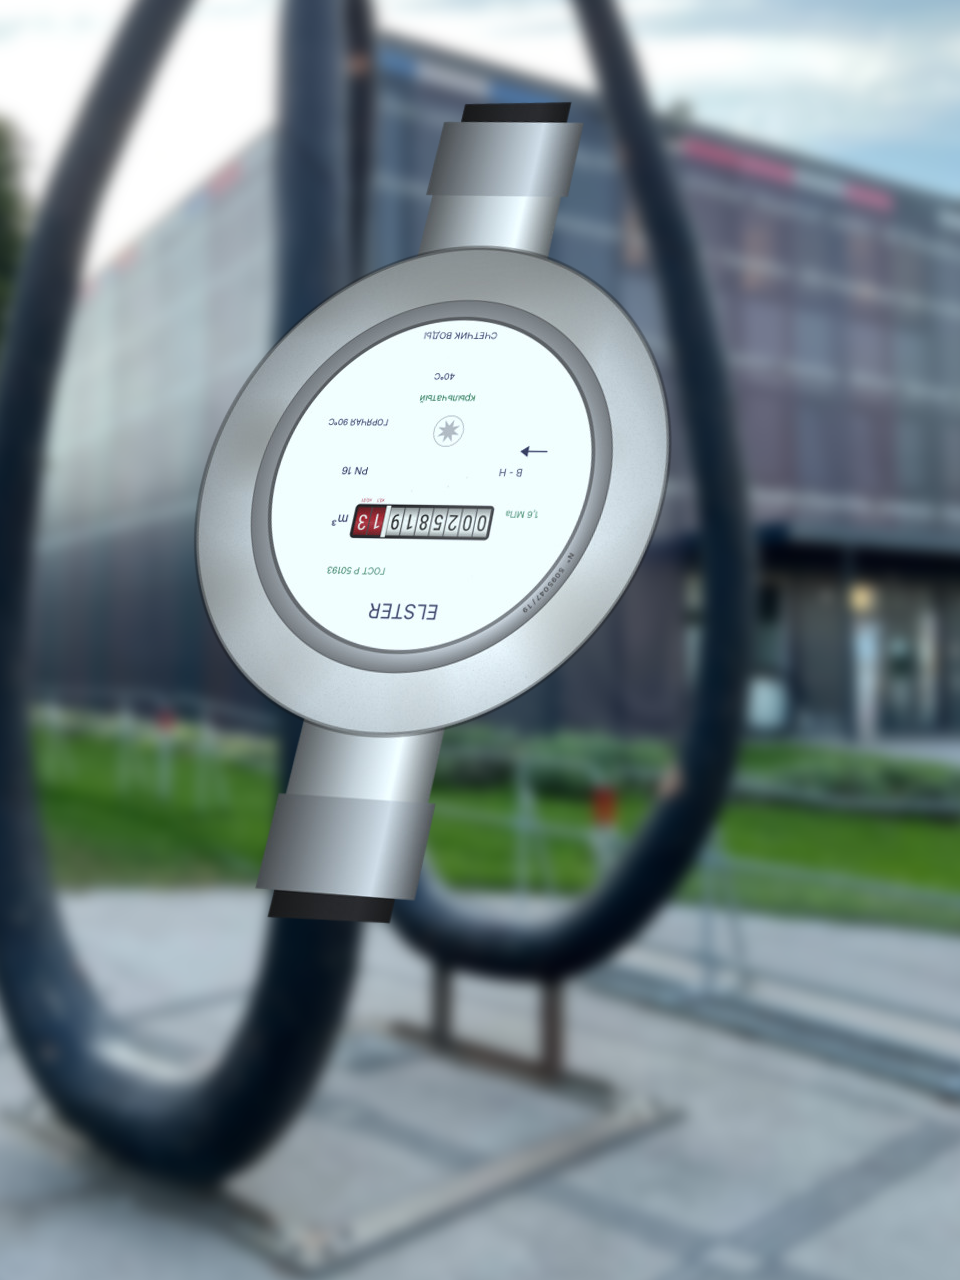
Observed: 25819.13 m³
